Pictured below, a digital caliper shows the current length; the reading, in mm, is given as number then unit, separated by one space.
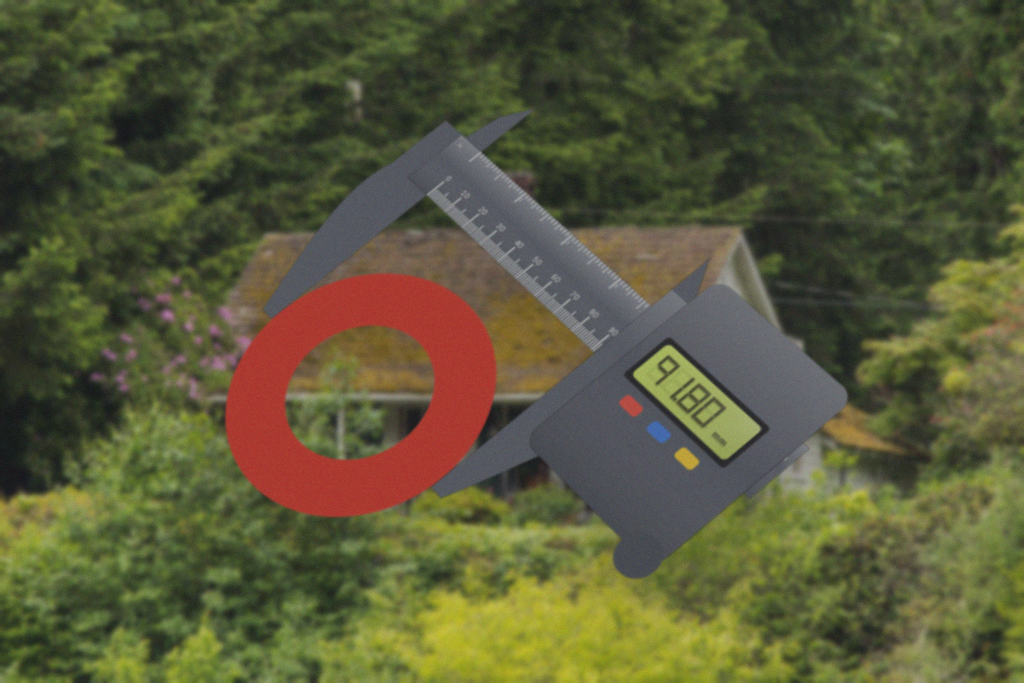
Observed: 91.80 mm
